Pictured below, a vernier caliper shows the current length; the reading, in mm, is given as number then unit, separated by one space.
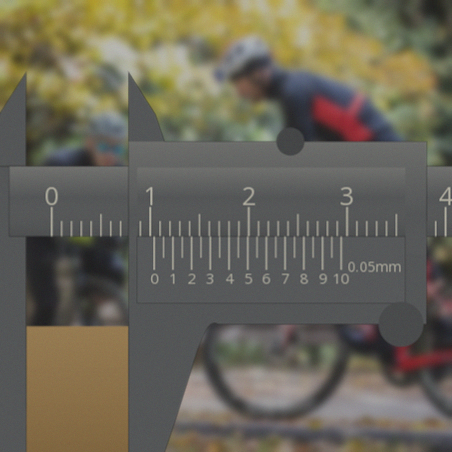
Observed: 10.4 mm
